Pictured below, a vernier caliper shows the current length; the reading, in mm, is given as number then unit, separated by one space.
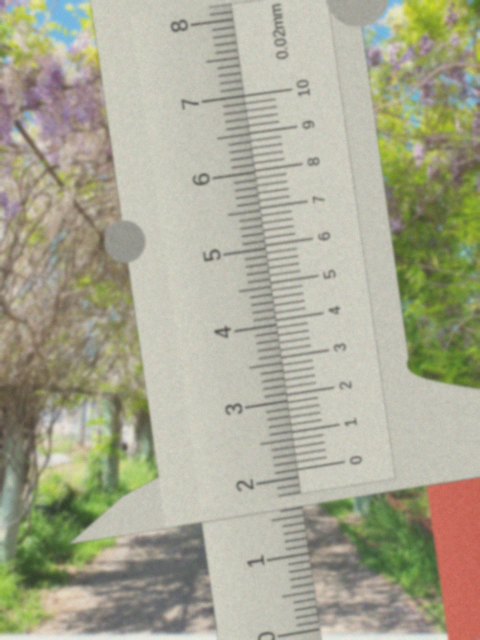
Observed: 21.0 mm
